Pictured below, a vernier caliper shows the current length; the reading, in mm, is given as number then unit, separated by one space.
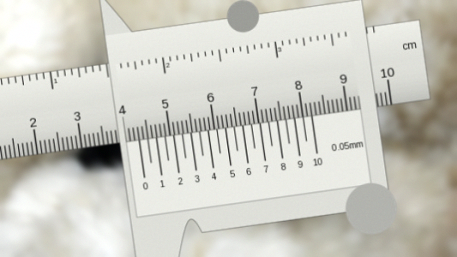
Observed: 43.0 mm
